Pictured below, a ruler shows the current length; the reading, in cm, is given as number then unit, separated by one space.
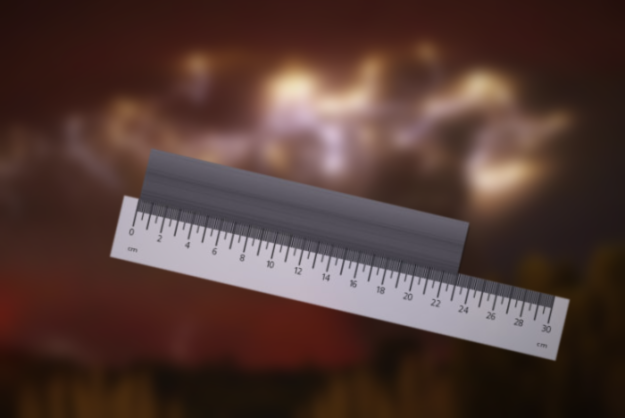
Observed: 23 cm
